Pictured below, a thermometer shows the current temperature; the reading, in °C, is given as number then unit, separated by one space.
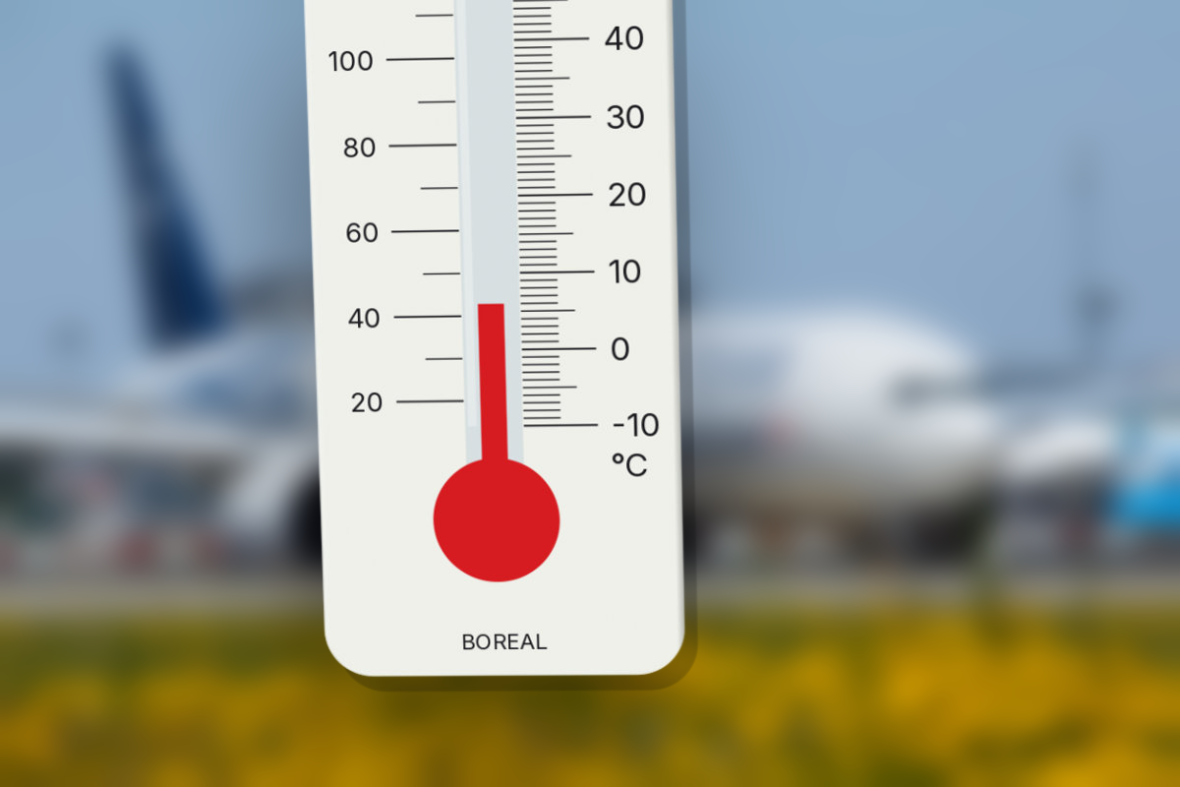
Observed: 6 °C
